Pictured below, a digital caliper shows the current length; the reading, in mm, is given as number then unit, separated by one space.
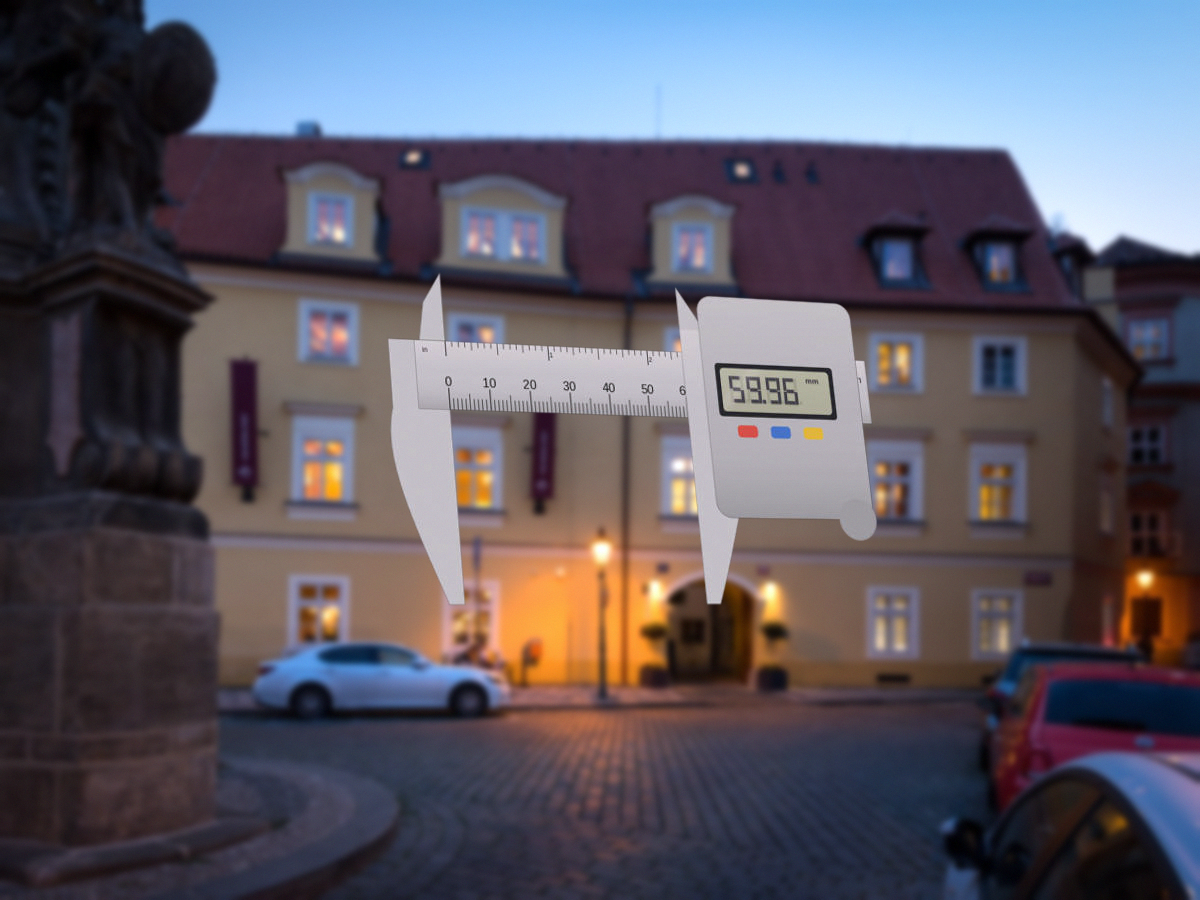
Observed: 59.96 mm
